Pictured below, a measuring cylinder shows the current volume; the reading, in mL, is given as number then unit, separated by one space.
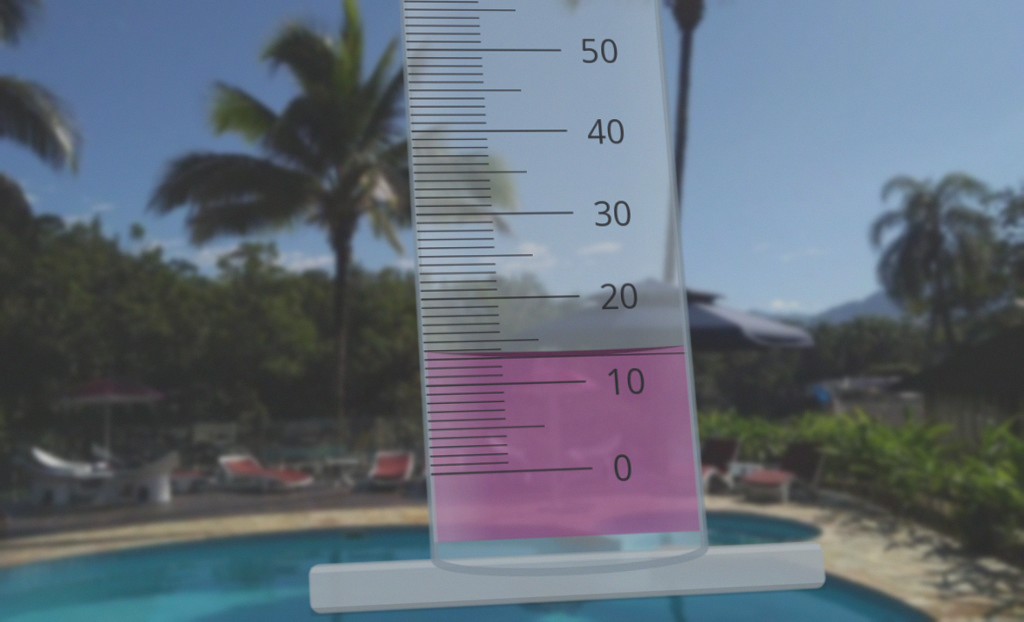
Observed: 13 mL
